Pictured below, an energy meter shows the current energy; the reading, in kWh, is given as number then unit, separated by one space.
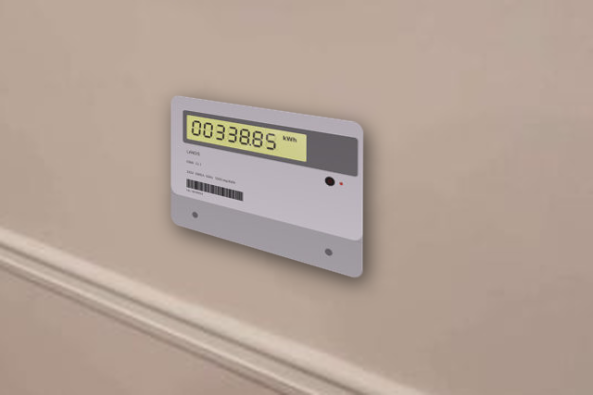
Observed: 338.85 kWh
